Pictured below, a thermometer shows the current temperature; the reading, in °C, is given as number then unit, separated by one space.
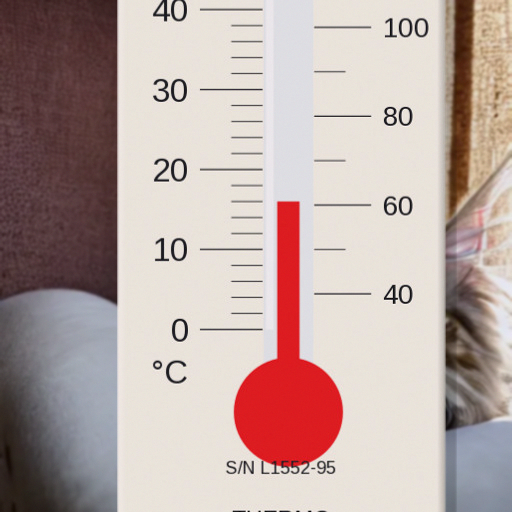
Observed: 16 °C
